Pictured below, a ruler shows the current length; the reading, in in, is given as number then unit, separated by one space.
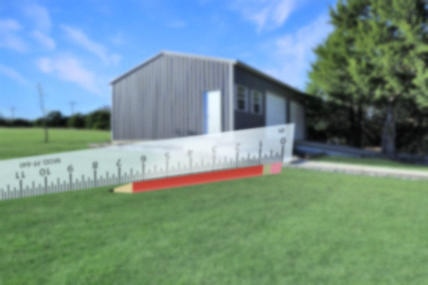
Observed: 7.5 in
